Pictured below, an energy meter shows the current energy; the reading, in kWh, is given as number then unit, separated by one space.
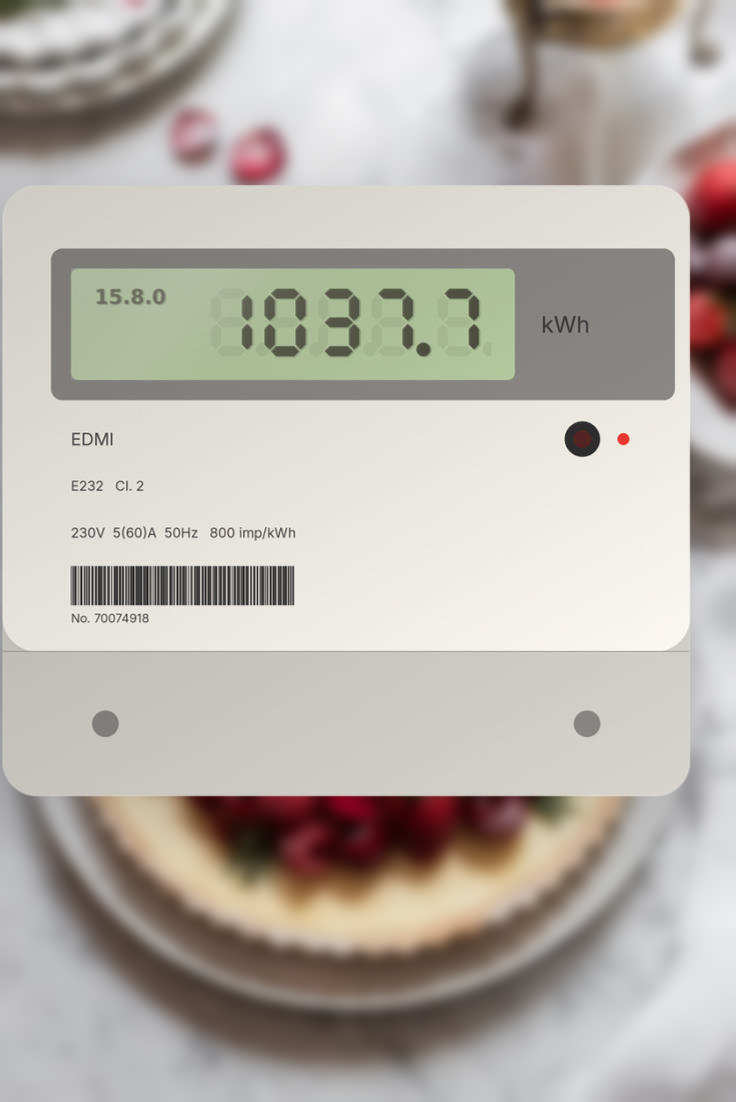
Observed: 1037.7 kWh
